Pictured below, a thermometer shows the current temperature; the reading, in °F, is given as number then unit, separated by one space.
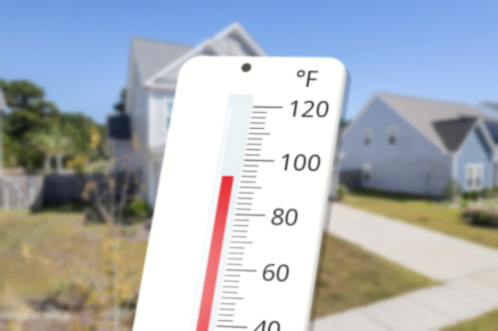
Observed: 94 °F
